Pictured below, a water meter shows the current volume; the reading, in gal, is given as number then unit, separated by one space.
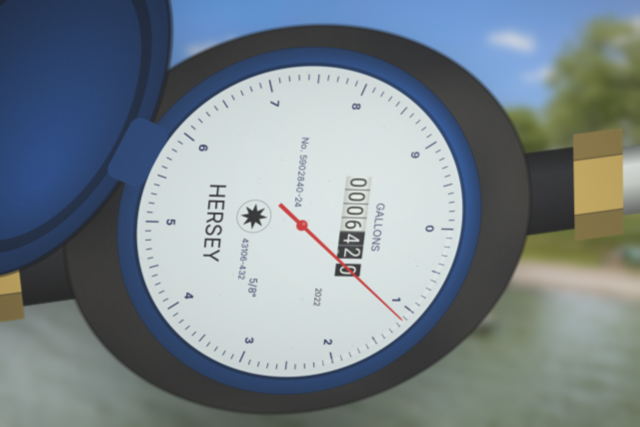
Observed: 6421.1 gal
